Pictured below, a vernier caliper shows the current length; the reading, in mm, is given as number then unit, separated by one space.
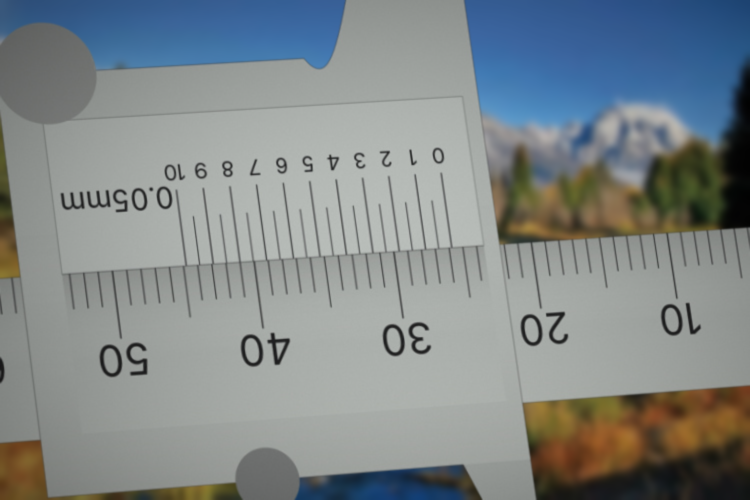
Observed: 25.8 mm
